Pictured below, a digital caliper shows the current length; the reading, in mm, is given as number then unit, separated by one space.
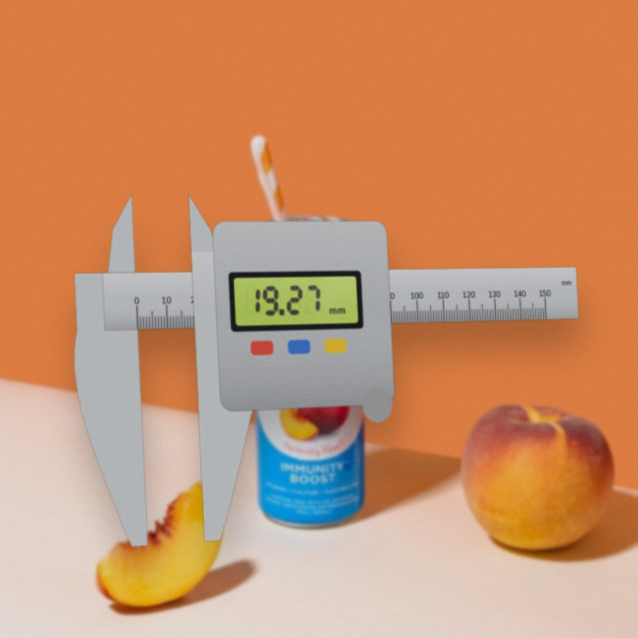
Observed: 19.27 mm
